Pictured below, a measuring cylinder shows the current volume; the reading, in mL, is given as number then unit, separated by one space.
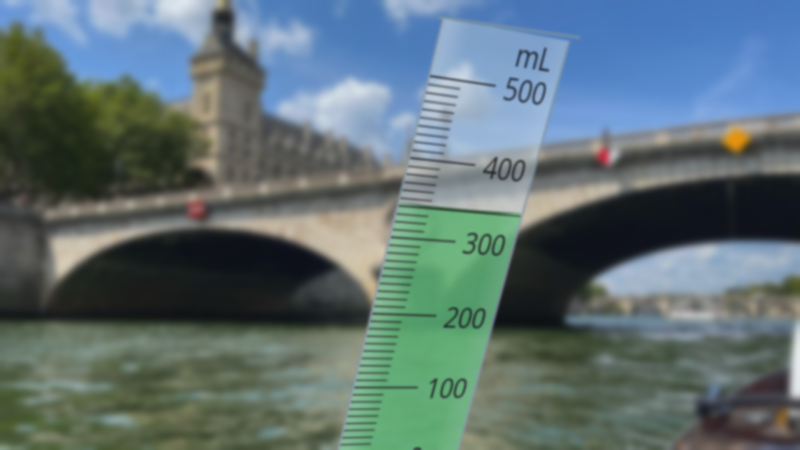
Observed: 340 mL
